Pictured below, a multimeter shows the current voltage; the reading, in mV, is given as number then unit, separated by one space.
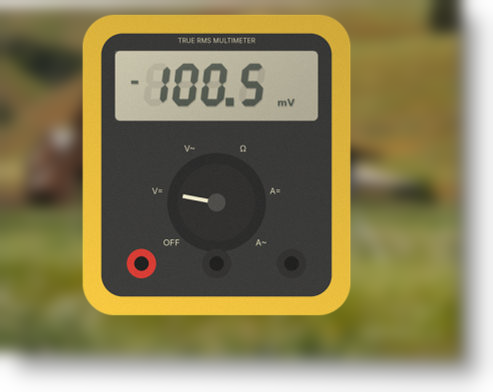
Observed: -100.5 mV
